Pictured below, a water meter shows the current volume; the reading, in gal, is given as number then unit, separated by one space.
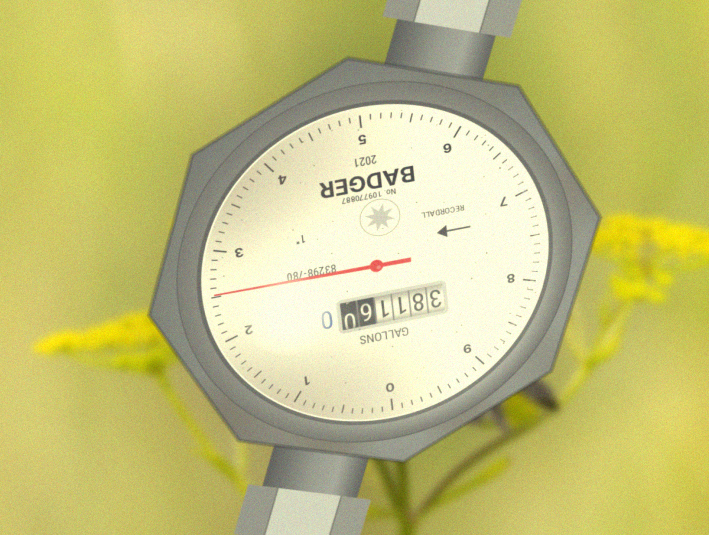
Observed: 3811602.5 gal
